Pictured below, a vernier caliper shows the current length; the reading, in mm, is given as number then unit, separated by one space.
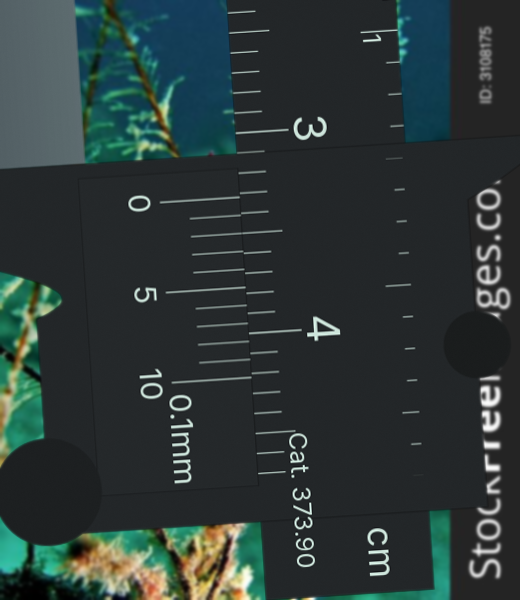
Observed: 33.2 mm
